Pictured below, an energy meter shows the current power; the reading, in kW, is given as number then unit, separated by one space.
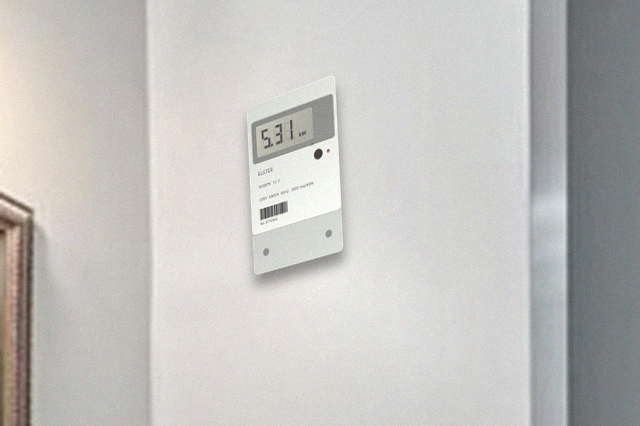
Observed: 5.31 kW
